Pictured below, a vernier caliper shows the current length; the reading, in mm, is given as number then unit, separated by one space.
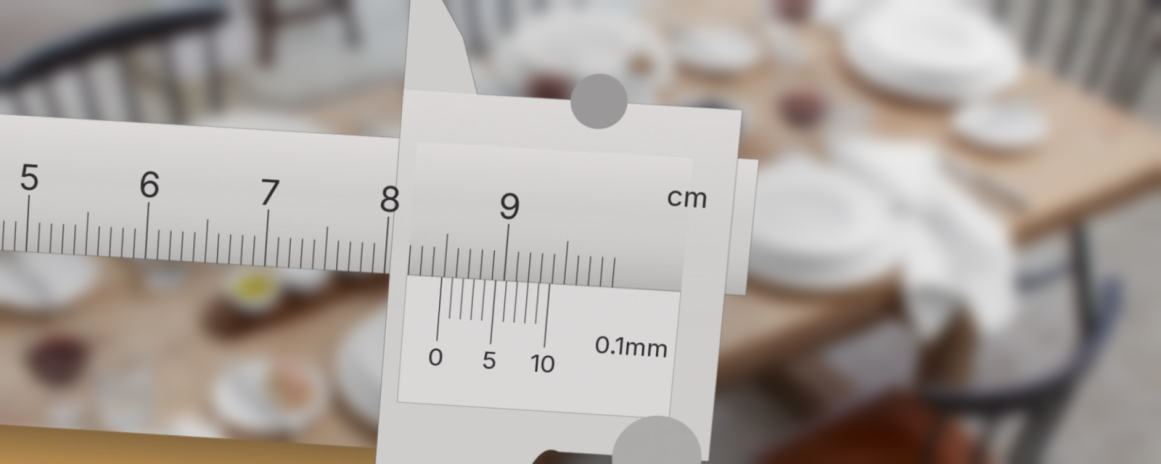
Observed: 84.8 mm
